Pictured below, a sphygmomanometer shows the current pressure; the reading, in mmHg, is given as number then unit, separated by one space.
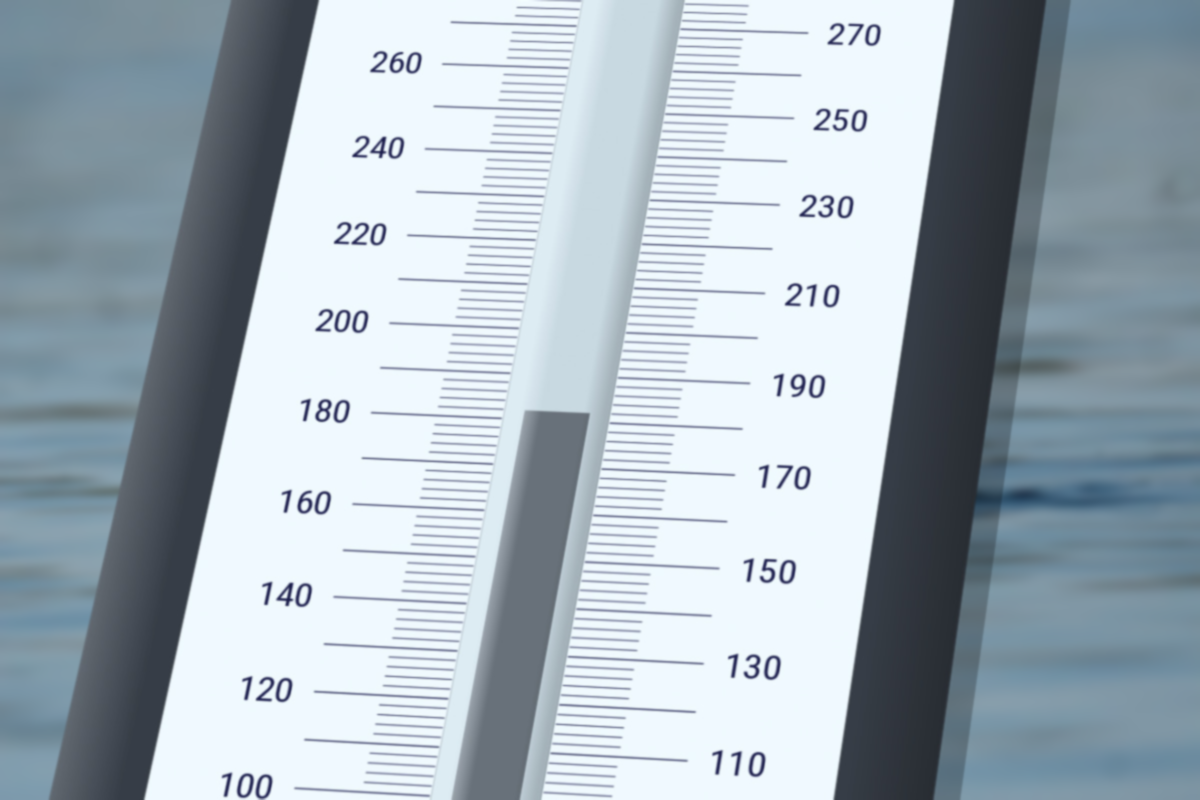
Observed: 182 mmHg
